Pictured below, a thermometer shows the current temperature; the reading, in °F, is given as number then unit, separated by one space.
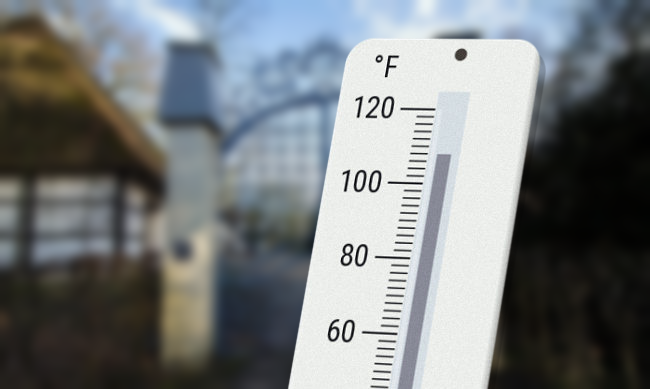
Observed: 108 °F
